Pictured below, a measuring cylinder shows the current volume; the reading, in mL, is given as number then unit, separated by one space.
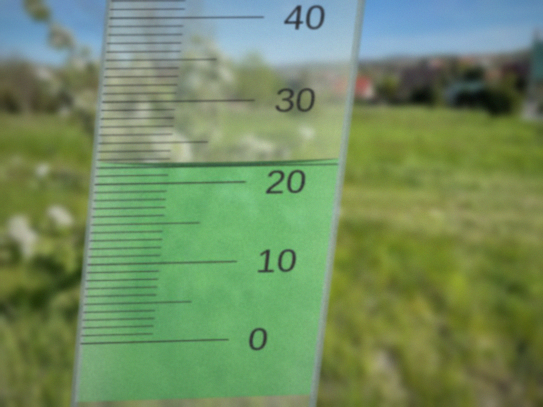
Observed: 22 mL
